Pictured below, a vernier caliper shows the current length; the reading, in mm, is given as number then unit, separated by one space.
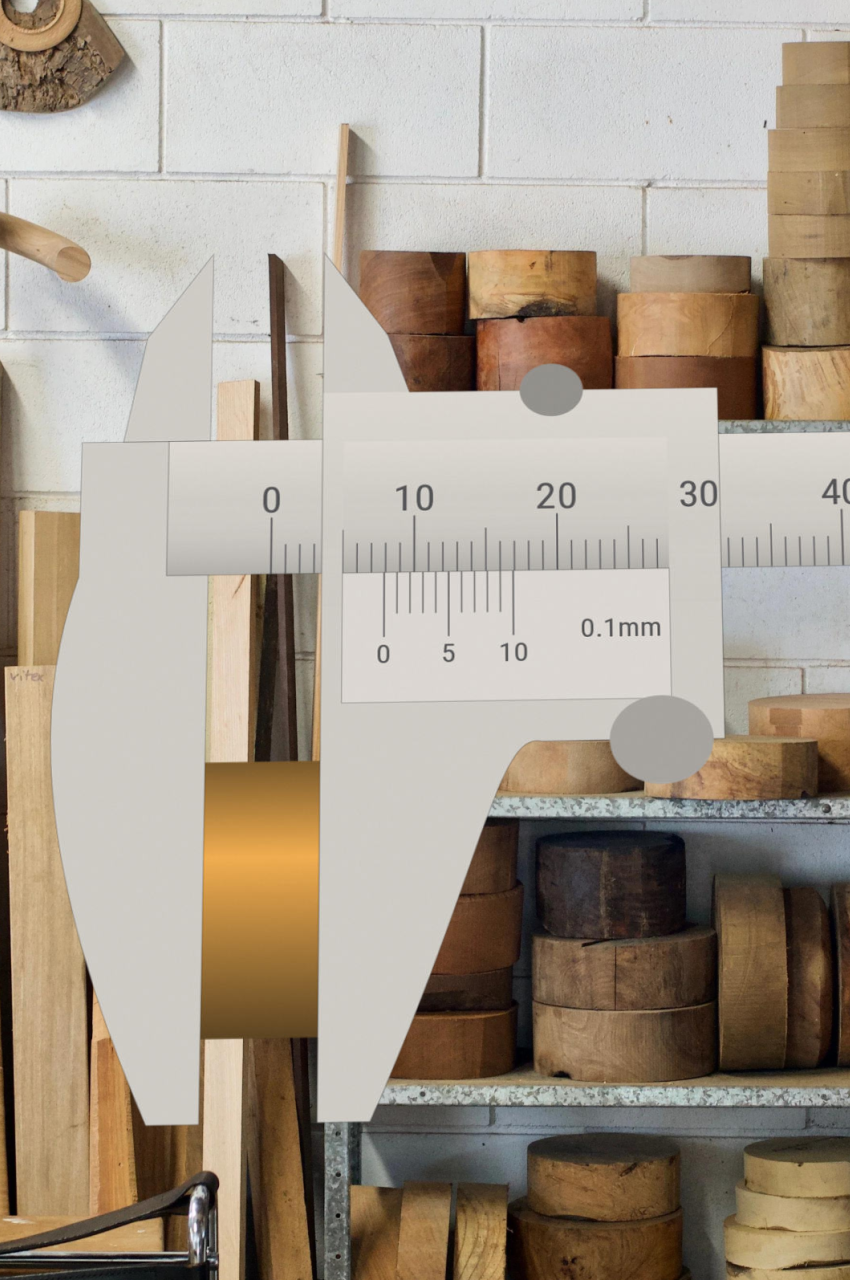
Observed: 7.9 mm
